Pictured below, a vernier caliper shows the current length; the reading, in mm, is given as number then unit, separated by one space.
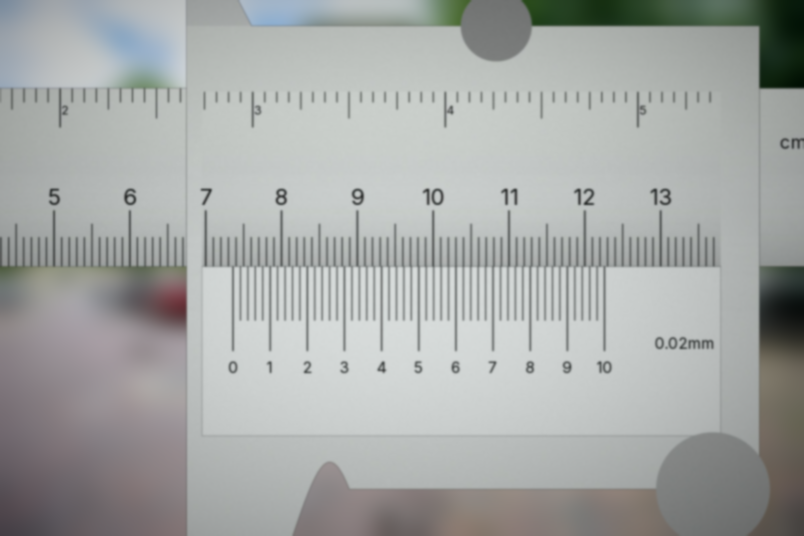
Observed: 73.6 mm
